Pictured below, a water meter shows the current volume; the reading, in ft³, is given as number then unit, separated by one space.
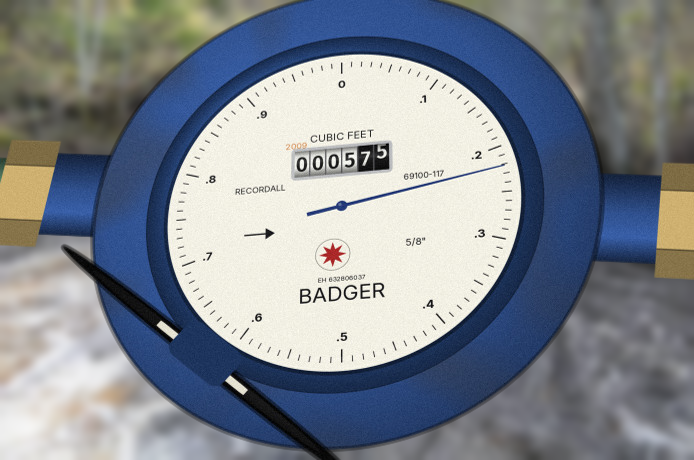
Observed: 575.22 ft³
